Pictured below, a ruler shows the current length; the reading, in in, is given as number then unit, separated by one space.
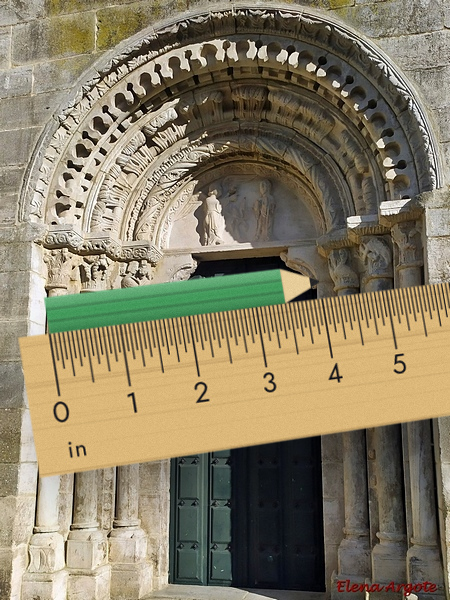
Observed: 4 in
